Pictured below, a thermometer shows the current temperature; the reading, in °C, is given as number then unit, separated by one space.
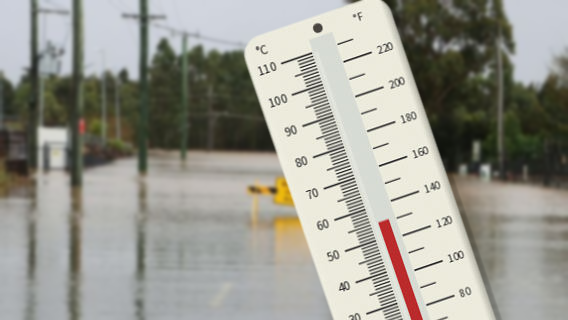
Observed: 55 °C
